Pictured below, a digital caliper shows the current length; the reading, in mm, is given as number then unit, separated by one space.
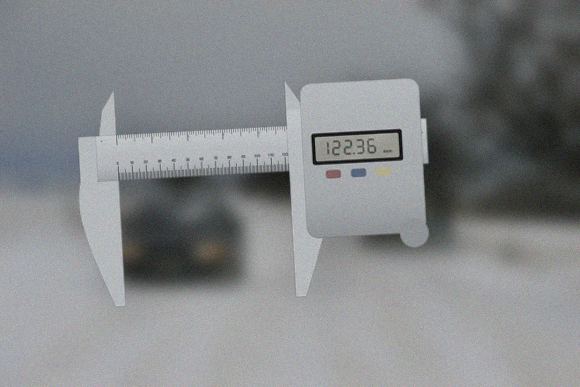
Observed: 122.36 mm
